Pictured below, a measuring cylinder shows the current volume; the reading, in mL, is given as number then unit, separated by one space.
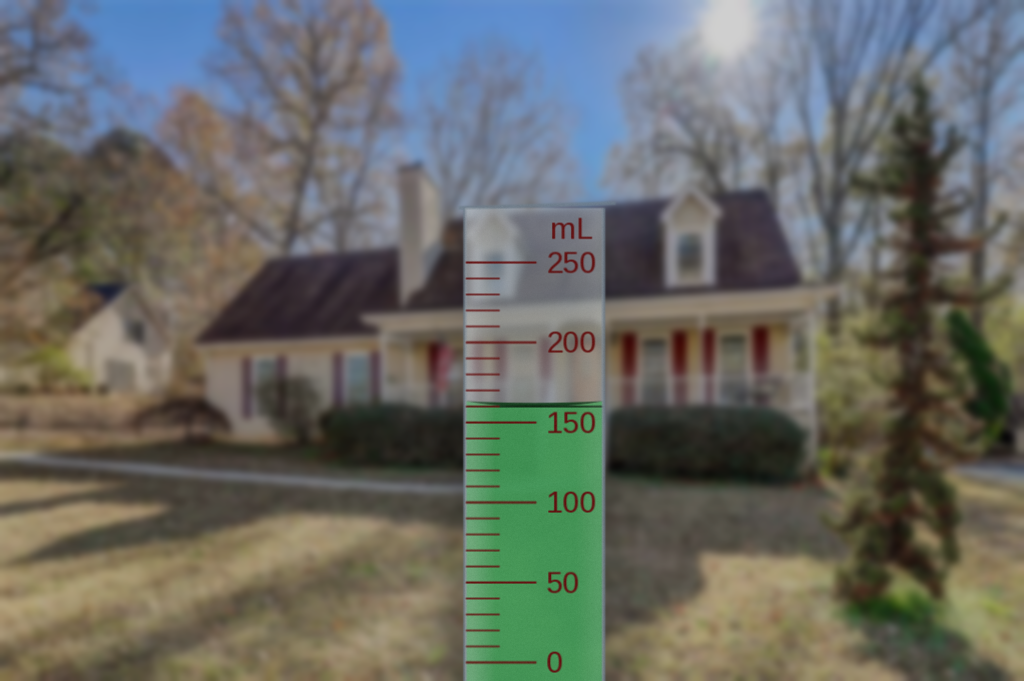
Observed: 160 mL
